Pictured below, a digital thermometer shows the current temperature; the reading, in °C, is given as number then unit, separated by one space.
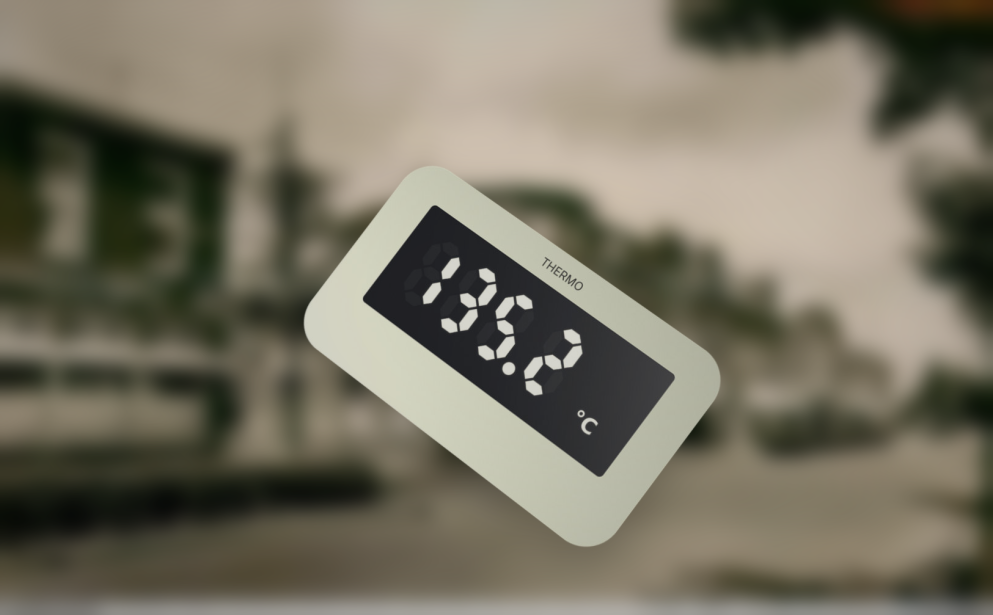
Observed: 135.2 °C
